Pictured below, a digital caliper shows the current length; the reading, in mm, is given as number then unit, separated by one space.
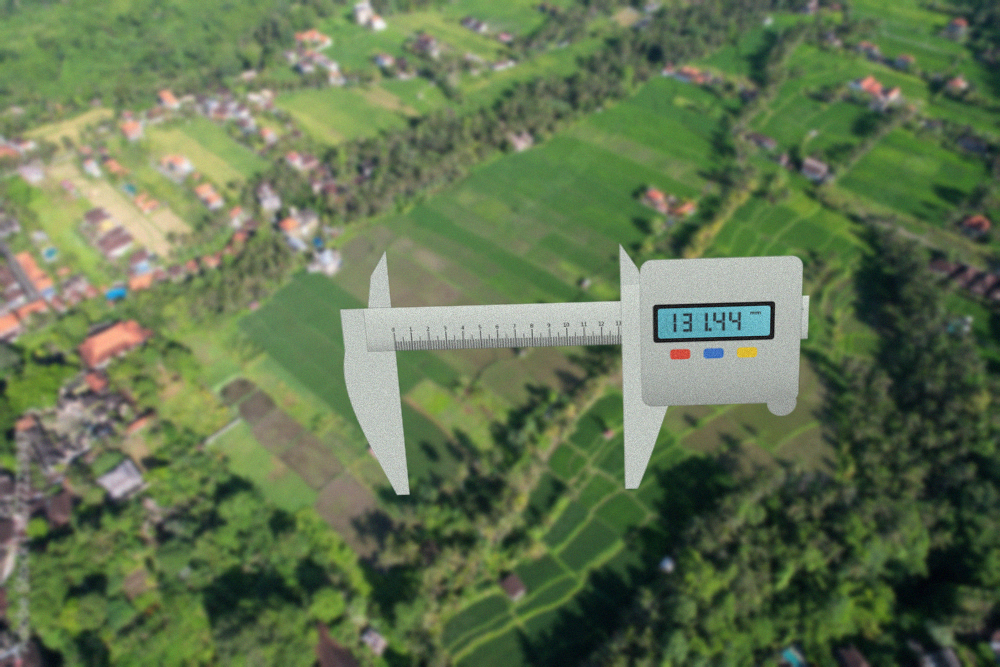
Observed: 131.44 mm
